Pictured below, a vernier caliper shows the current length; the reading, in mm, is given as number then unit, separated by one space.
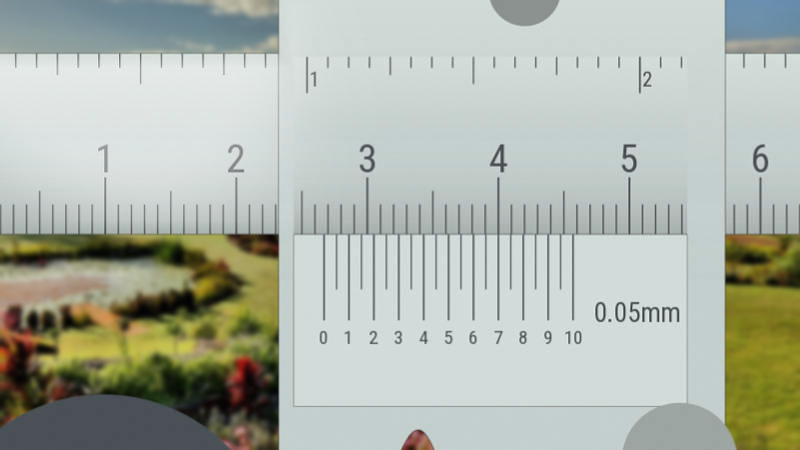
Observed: 26.7 mm
